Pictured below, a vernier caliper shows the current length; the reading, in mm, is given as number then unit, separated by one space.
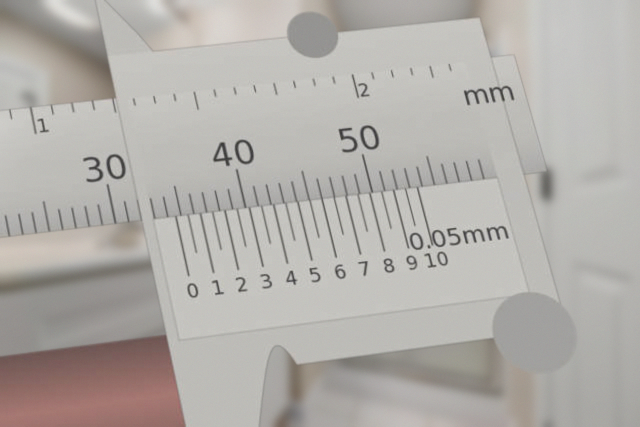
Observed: 34.6 mm
